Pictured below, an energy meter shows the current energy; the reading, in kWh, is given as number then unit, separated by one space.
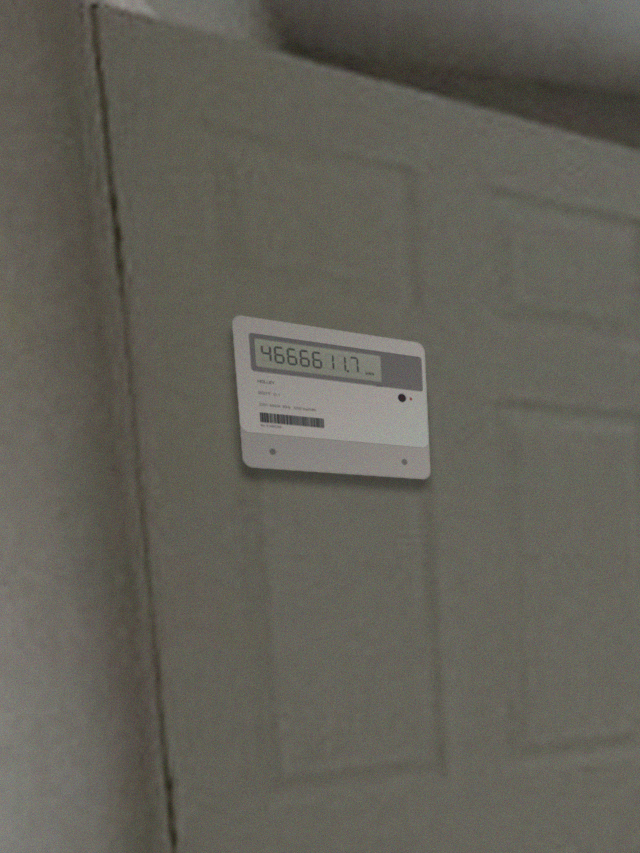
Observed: 4666611.7 kWh
